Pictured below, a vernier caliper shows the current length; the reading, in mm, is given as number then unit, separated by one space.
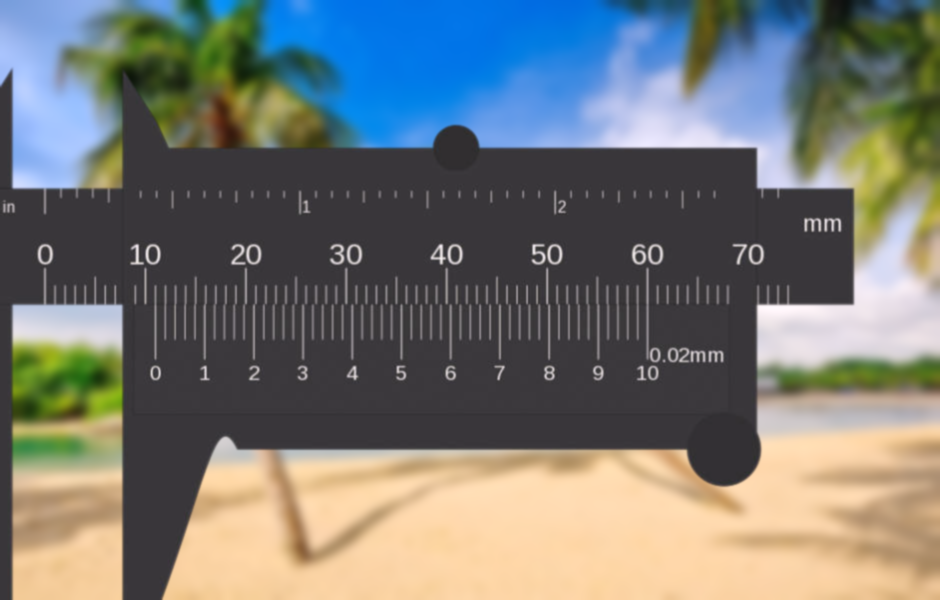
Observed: 11.0 mm
